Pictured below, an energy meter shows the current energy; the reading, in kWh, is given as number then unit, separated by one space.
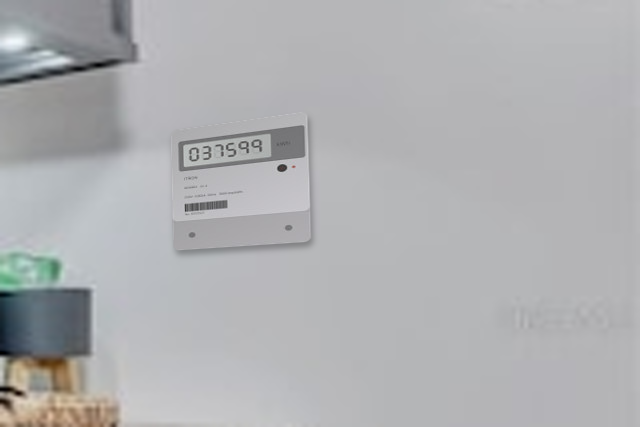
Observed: 37599 kWh
